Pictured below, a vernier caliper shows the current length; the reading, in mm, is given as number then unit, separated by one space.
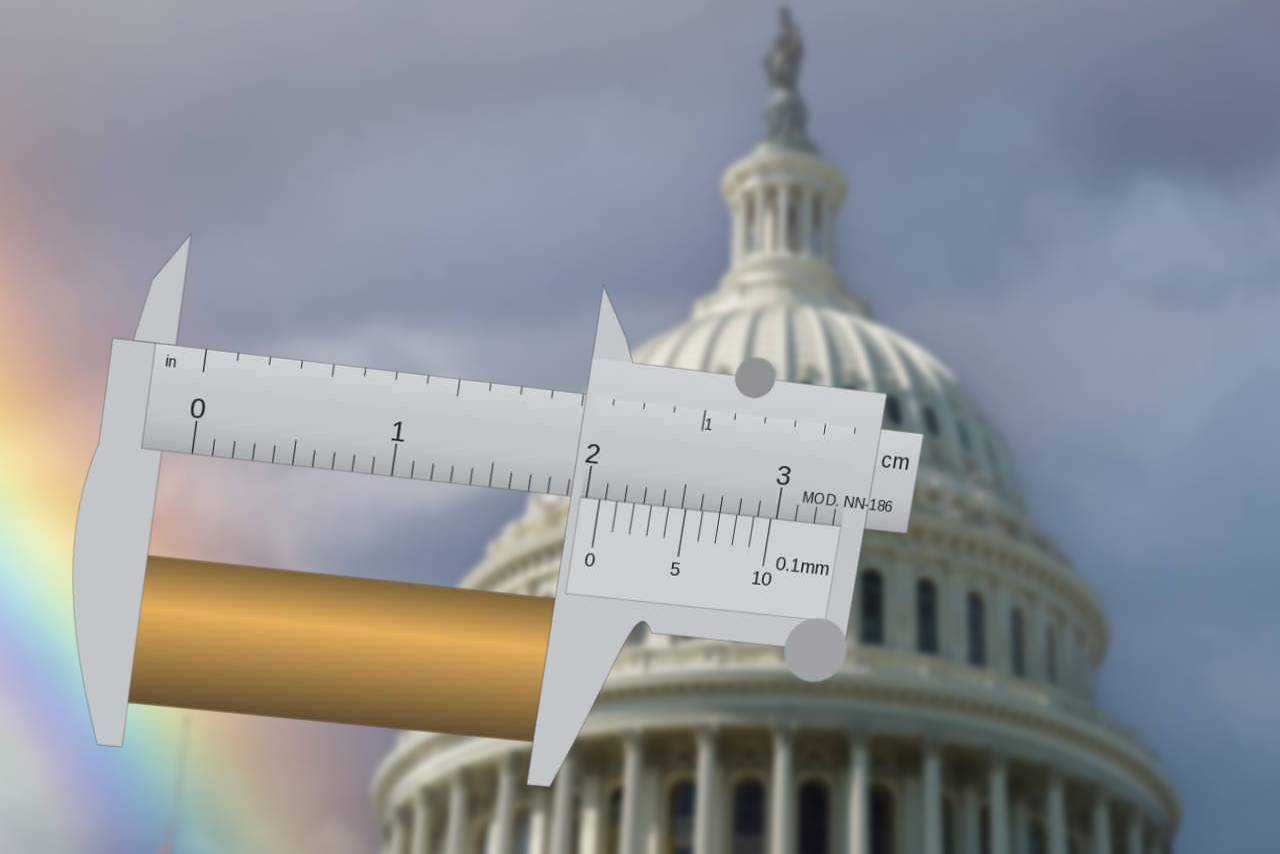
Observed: 20.7 mm
